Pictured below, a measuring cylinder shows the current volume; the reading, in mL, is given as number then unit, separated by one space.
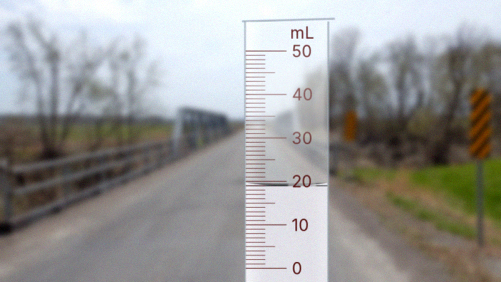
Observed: 19 mL
